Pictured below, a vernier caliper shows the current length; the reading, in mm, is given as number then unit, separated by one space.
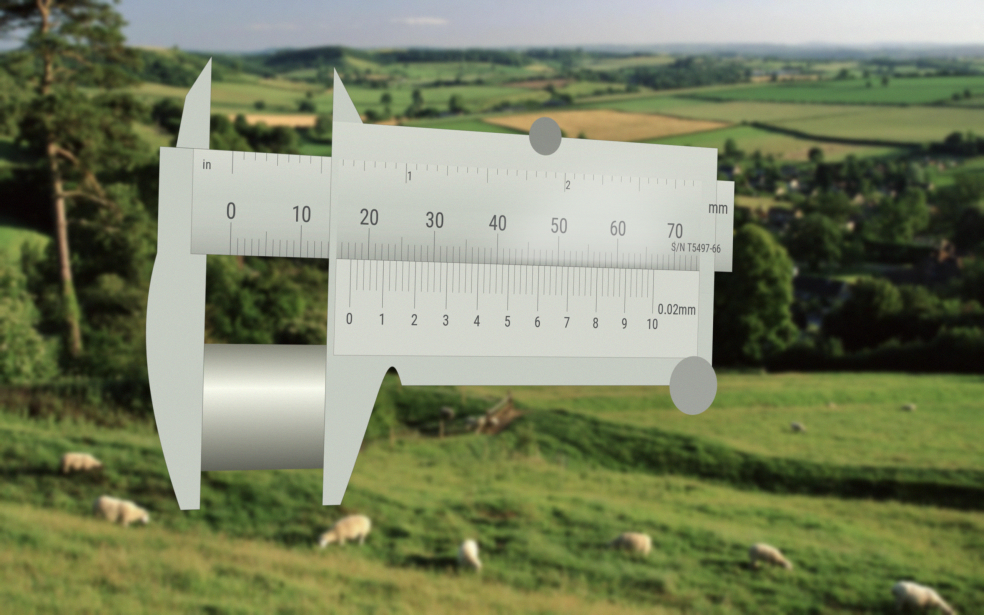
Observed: 17.4 mm
